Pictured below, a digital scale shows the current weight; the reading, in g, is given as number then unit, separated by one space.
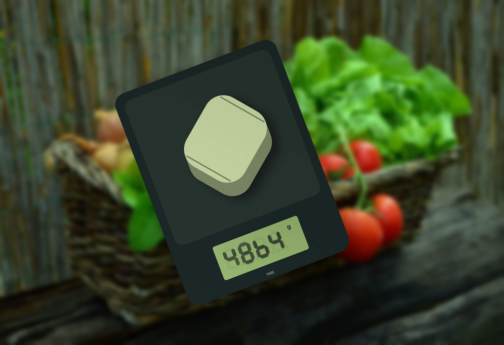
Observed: 4864 g
